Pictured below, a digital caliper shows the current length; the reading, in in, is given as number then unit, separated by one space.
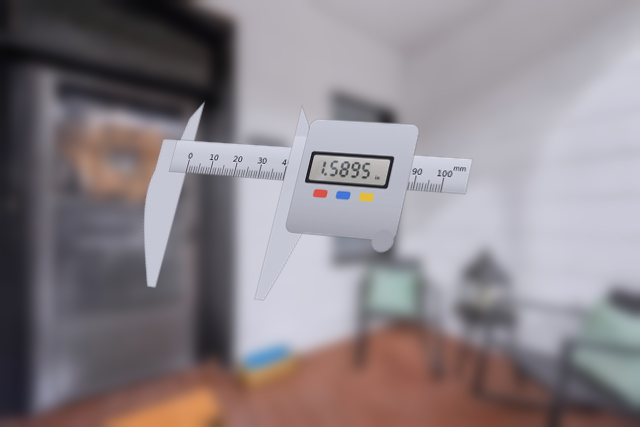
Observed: 1.5895 in
